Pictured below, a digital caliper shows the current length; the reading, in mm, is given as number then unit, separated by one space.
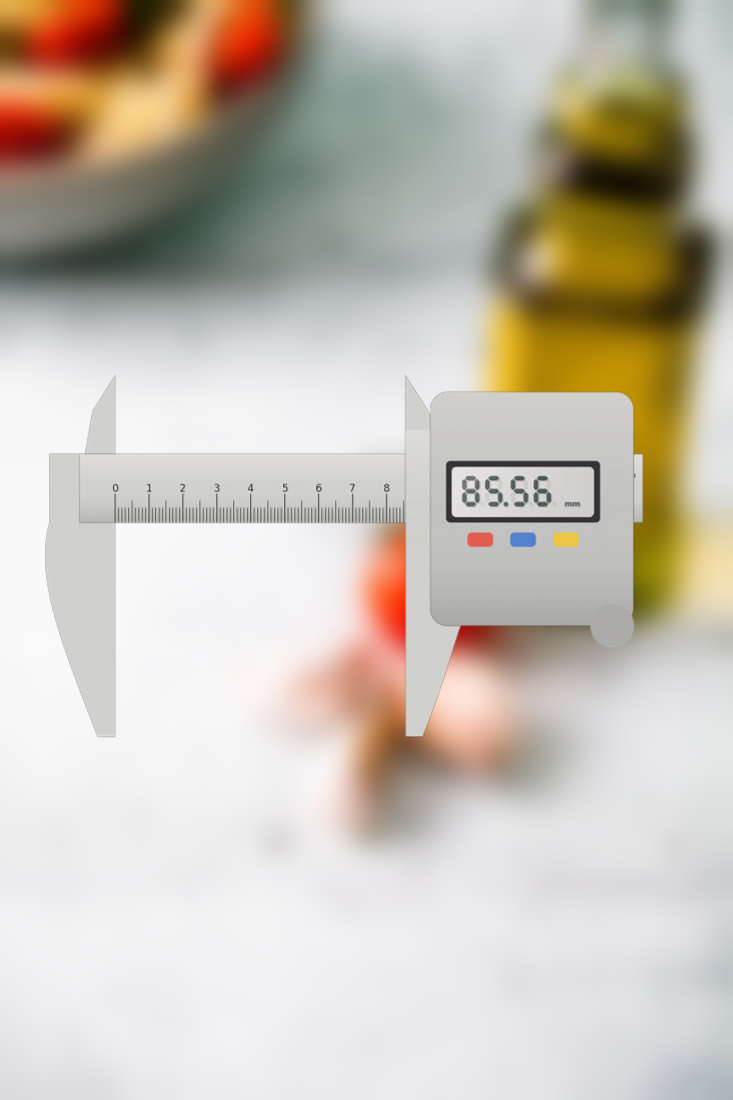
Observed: 85.56 mm
